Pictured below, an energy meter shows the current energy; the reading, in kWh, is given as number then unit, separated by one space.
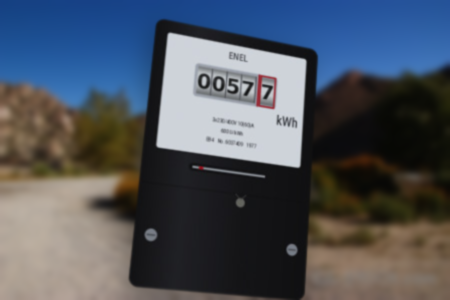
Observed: 57.7 kWh
